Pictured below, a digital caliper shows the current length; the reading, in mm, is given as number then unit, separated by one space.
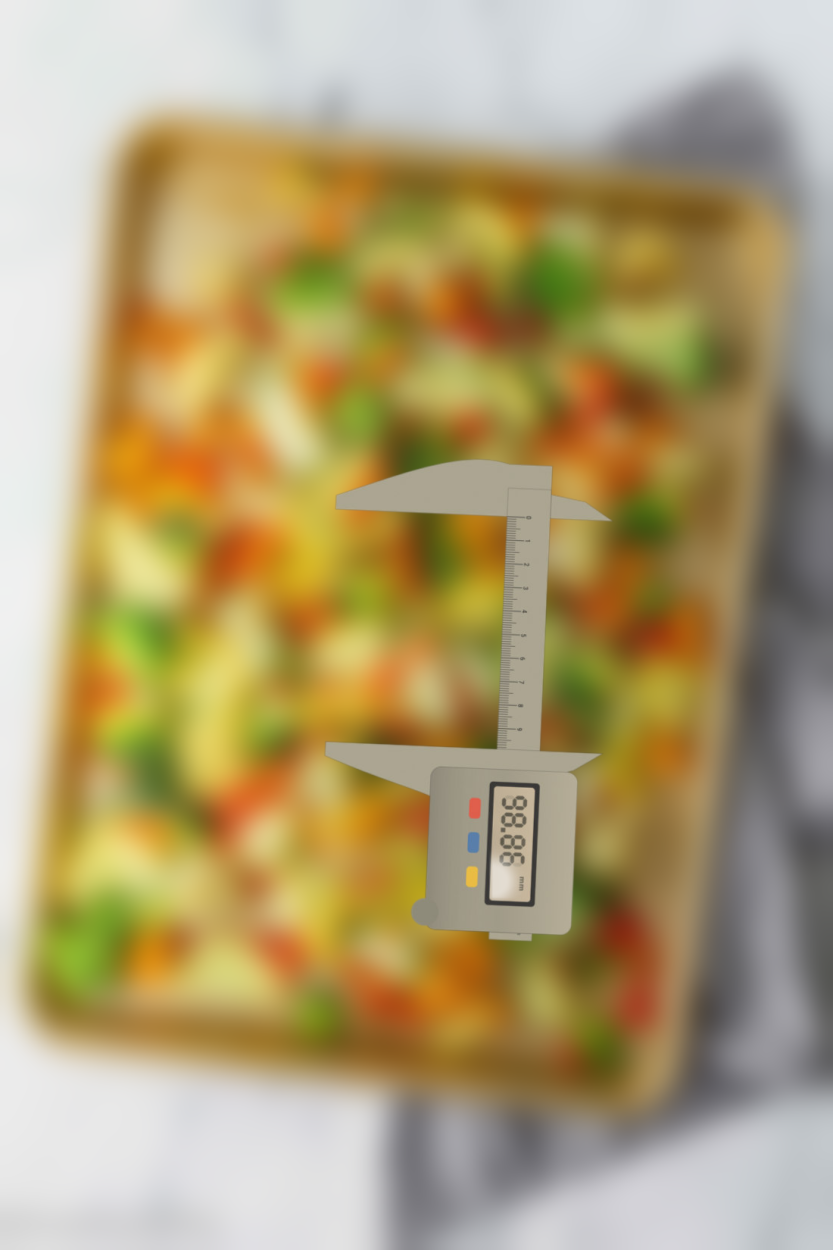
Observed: 98.86 mm
